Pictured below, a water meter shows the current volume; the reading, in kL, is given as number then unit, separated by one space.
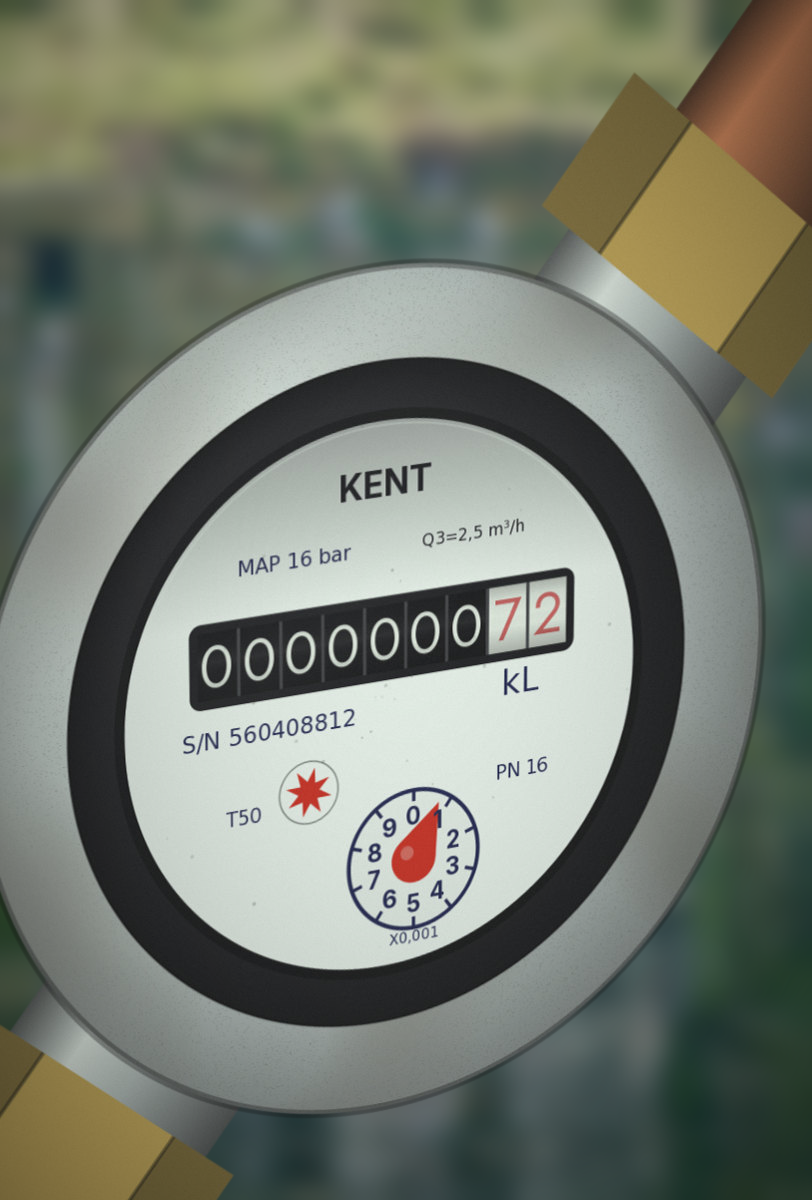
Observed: 0.720 kL
